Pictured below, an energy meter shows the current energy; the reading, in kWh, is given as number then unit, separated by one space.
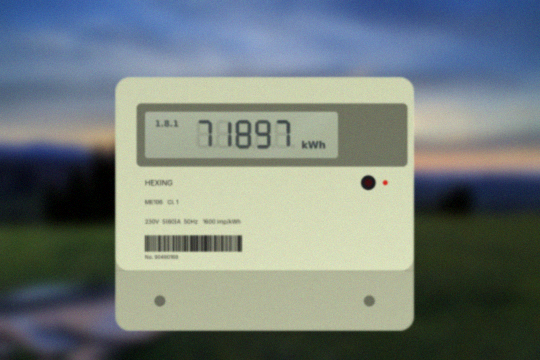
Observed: 71897 kWh
